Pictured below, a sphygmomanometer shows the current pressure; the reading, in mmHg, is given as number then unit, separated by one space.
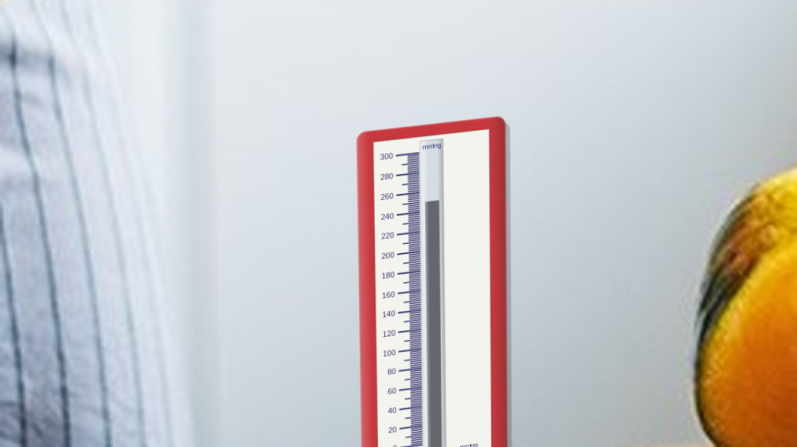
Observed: 250 mmHg
